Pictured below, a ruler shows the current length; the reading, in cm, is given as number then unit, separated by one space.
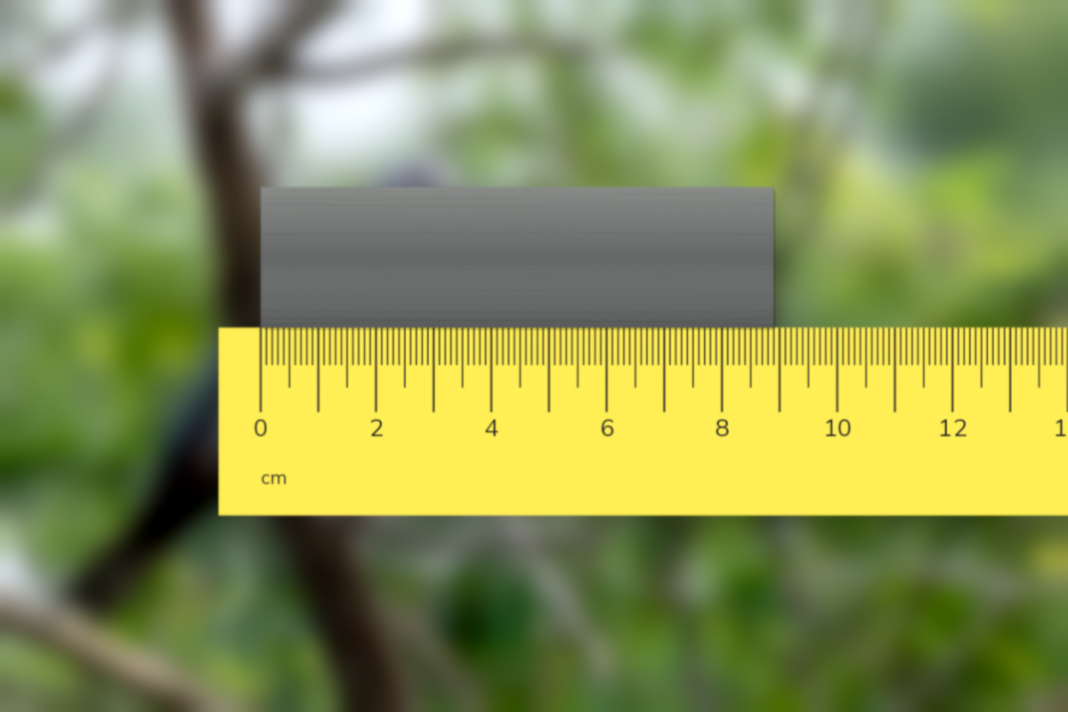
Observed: 8.9 cm
